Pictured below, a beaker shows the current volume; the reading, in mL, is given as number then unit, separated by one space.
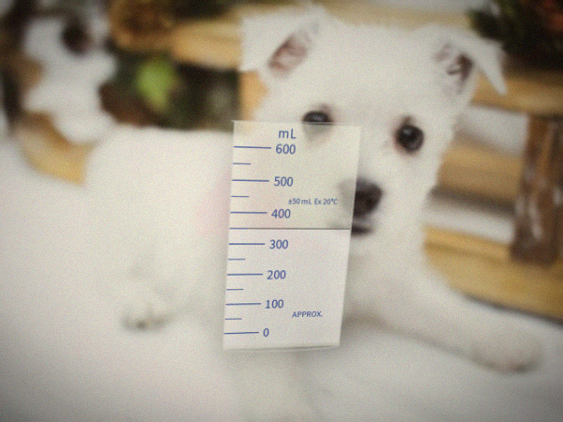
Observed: 350 mL
